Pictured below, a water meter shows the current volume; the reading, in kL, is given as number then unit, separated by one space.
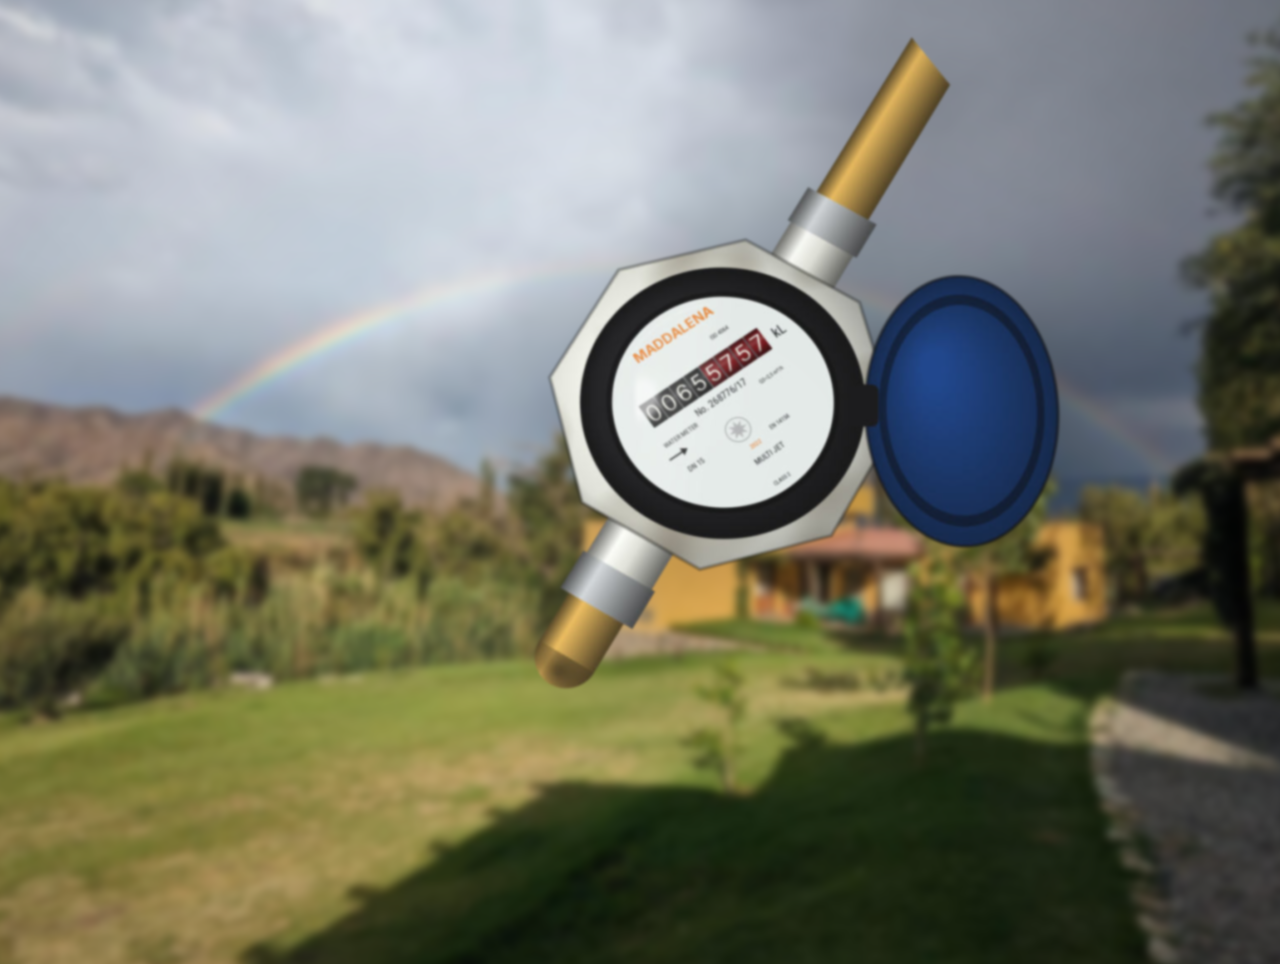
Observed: 65.5757 kL
